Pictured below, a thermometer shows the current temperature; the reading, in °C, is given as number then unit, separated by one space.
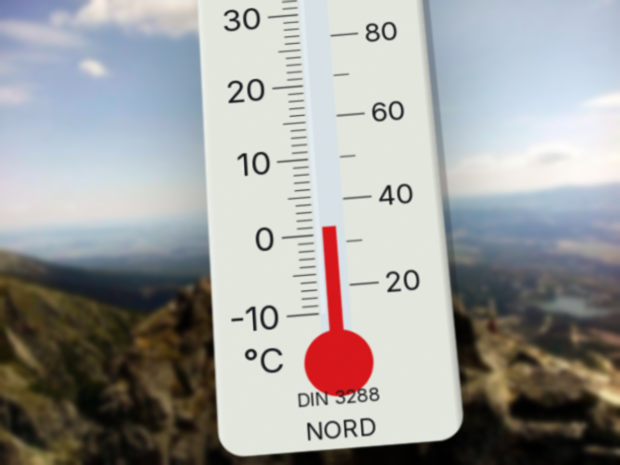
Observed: 1 °C
